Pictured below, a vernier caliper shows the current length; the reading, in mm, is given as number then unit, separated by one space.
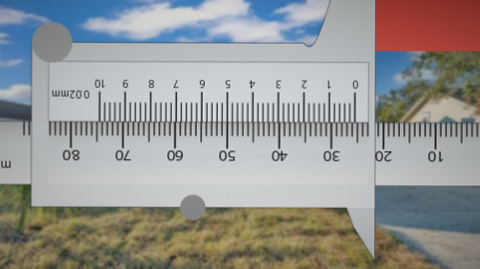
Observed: 25.5 mm
